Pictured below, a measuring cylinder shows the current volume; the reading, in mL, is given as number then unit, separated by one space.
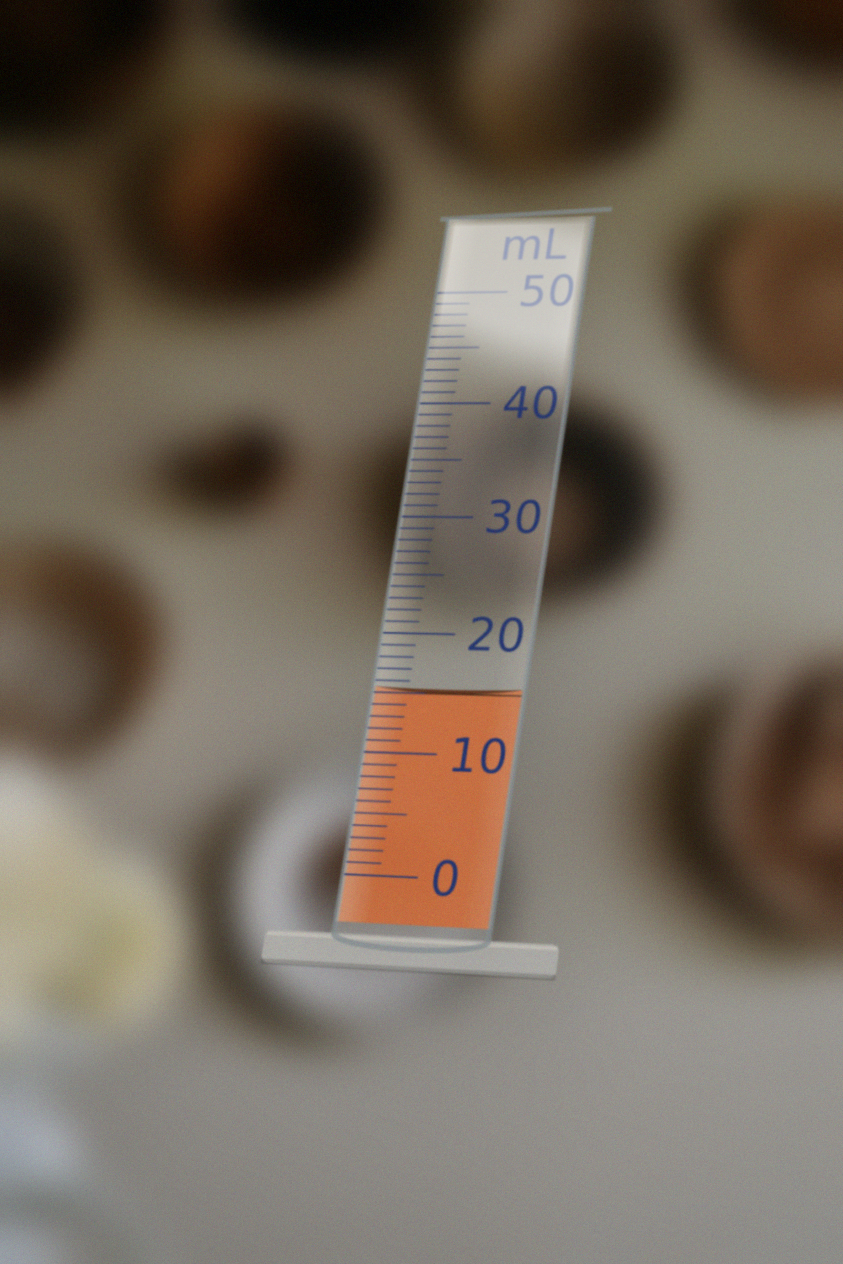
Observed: 15 mL
